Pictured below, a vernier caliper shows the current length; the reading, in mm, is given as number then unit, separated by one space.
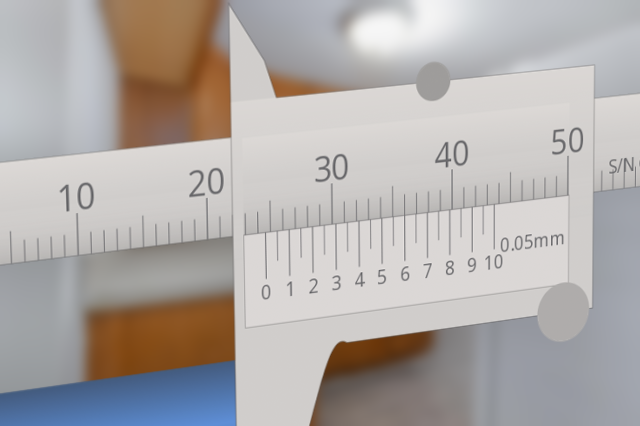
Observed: 24.6 mm
